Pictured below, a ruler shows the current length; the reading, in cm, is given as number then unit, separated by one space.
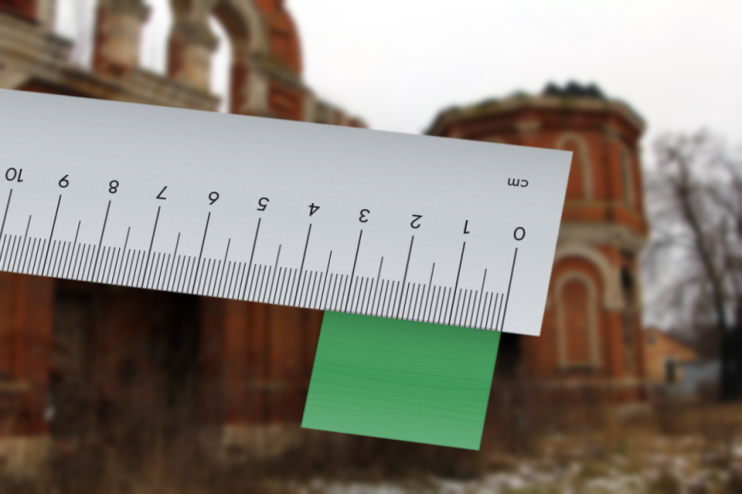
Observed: 3.4 cm
